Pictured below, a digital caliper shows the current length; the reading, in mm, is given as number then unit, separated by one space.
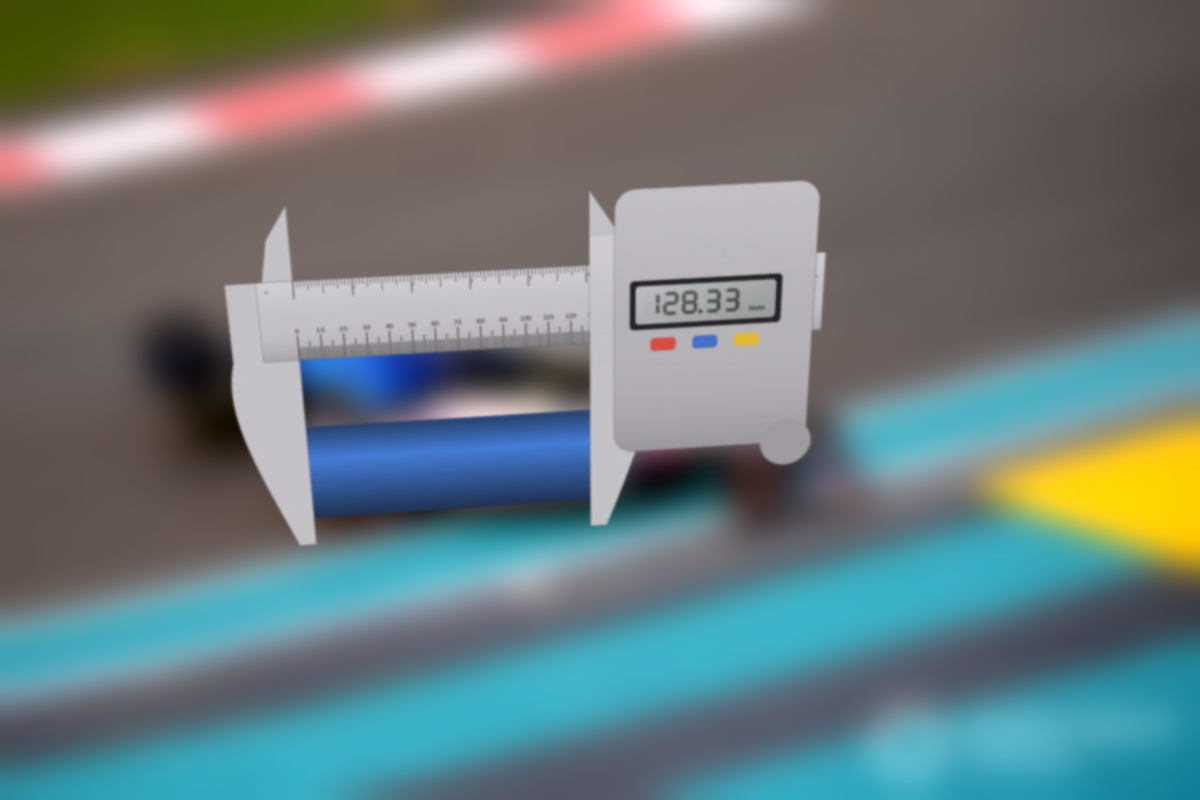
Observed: 128.33 mm
